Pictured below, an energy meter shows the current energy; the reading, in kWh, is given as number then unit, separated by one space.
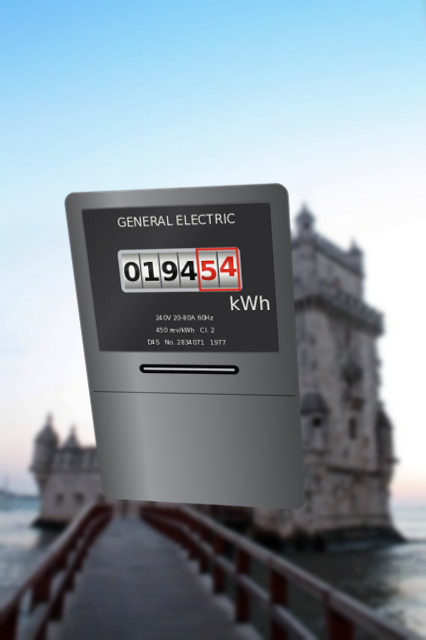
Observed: 194.54 kWh
